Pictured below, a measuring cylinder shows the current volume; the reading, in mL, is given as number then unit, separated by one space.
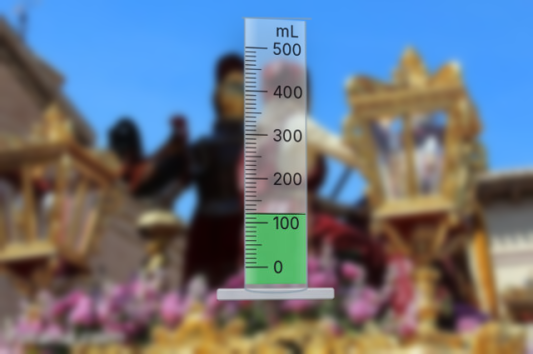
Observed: 120 mL
